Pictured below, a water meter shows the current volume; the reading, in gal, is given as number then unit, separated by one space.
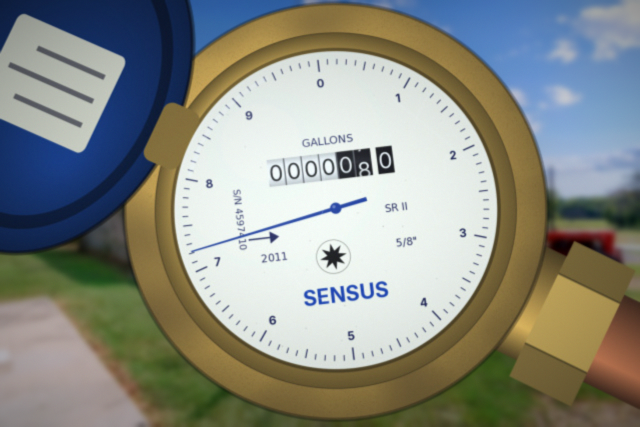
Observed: 77.2 gal
